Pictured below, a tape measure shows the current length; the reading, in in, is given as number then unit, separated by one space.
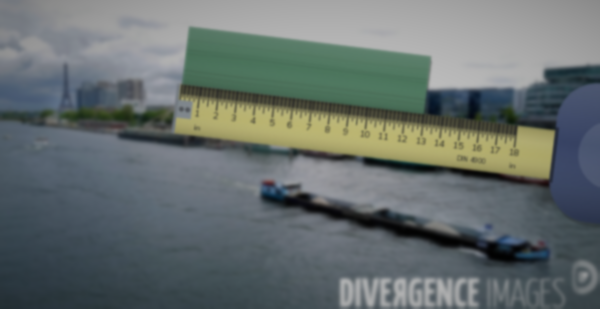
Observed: 13 in
